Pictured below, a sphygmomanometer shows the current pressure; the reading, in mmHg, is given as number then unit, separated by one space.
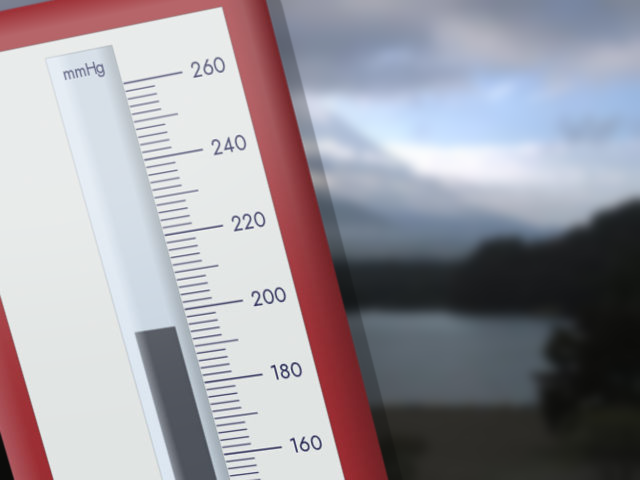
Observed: 196 mmHg
